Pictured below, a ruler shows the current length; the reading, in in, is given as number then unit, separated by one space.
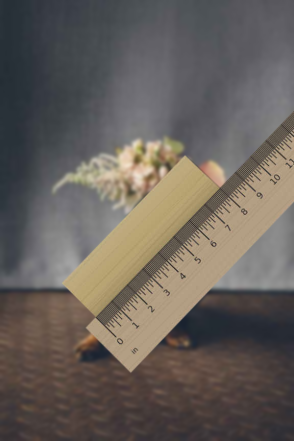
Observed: 8 in
